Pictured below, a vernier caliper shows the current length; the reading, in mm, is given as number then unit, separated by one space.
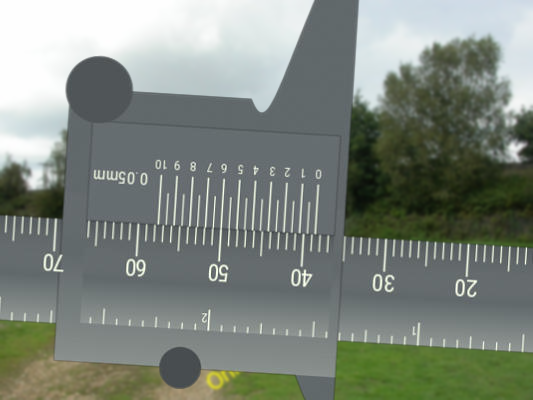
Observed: 38.6 mm
